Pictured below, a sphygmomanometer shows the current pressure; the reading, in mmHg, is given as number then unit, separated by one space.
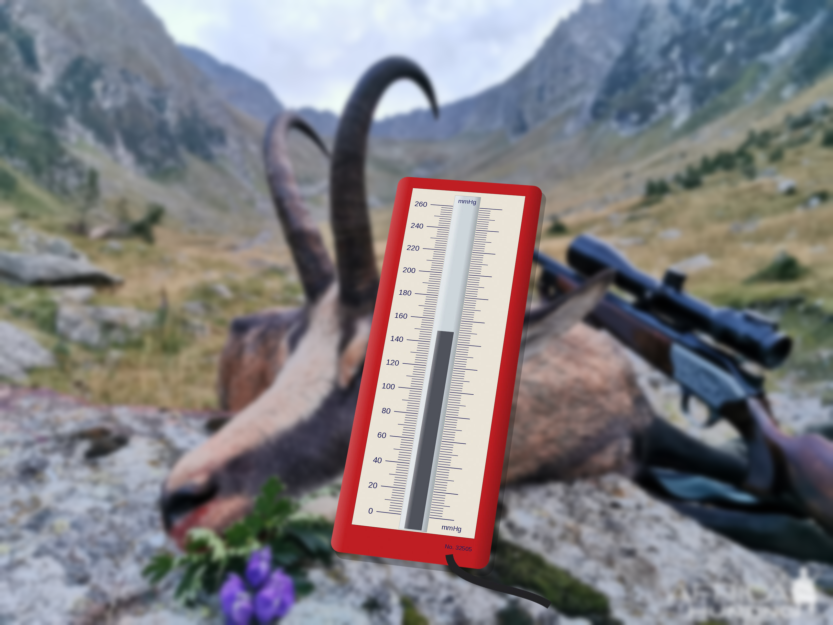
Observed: 150 mmHg
